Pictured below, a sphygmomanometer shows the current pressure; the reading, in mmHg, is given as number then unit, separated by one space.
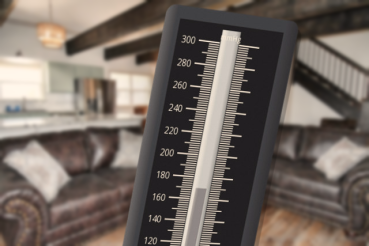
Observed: 170 mmHg
